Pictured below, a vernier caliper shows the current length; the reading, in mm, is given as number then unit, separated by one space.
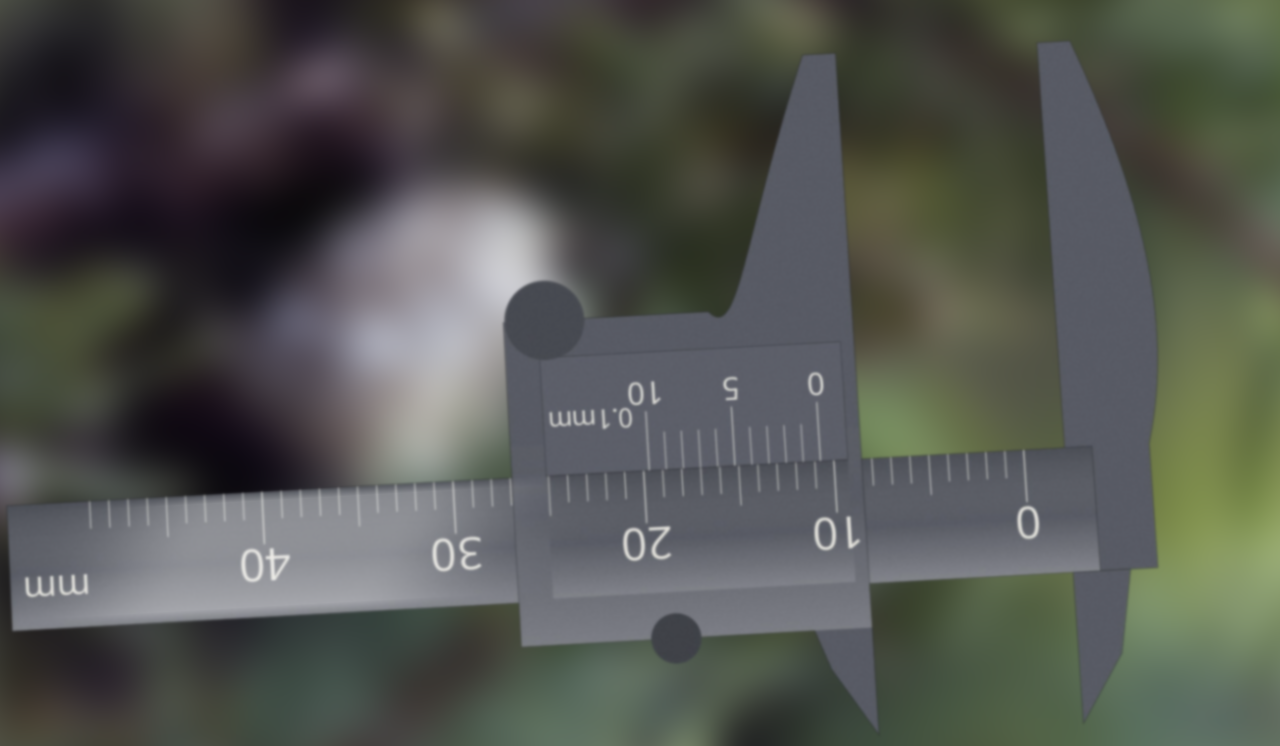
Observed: 10.7 mm
